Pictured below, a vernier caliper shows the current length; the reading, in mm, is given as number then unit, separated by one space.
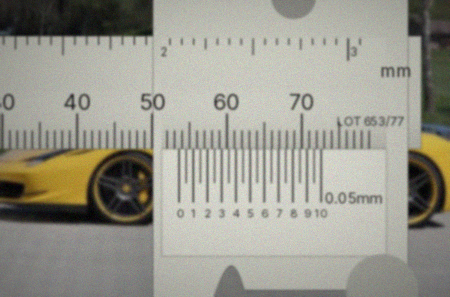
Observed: 53.6 mm
